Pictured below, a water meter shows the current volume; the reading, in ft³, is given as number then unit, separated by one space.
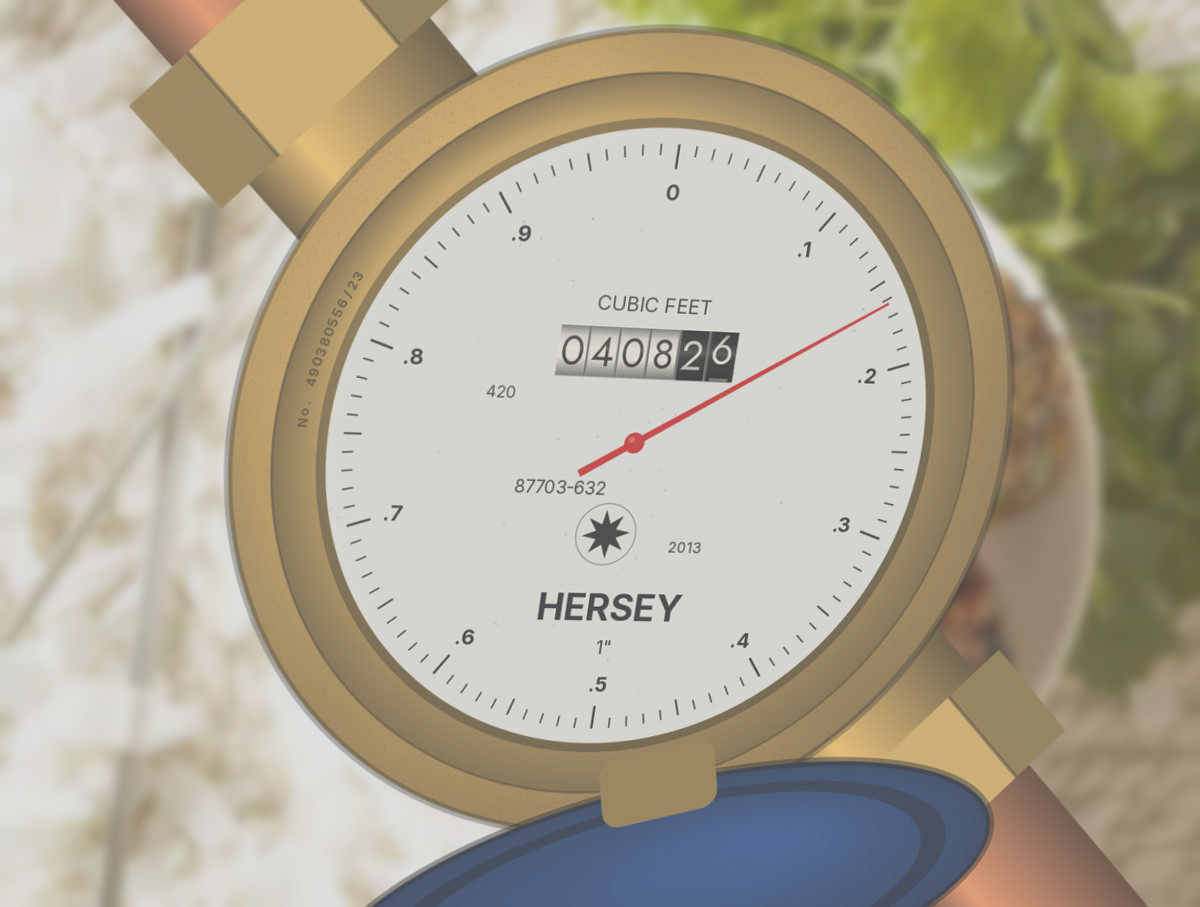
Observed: 40826.16 ft³
